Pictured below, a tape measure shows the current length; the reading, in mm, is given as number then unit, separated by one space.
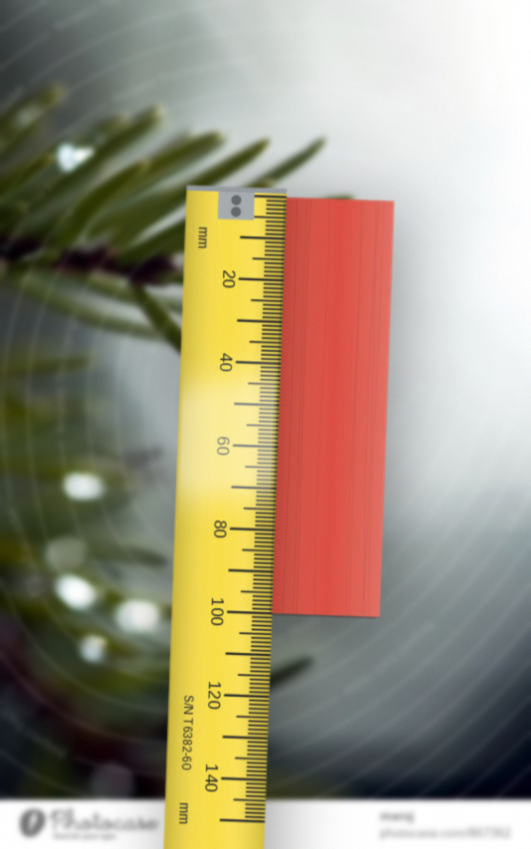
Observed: 100 mm
